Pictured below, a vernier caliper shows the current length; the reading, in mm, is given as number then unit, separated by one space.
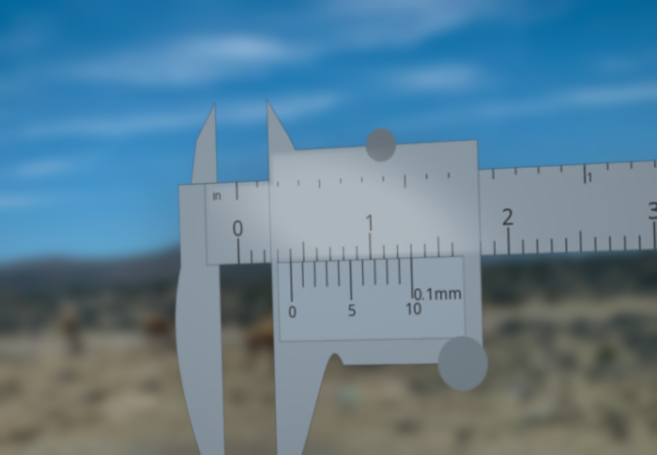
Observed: 4.0 mm
